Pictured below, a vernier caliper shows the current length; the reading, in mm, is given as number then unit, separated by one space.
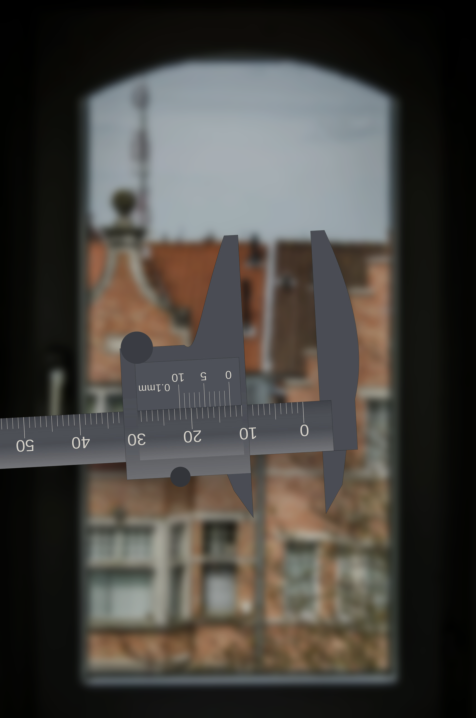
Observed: 13.0 mm
